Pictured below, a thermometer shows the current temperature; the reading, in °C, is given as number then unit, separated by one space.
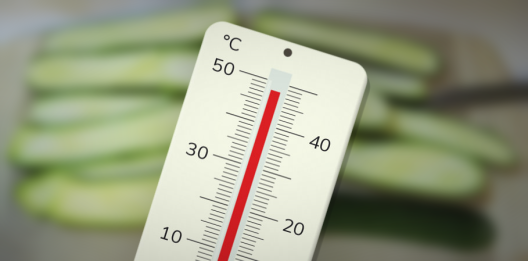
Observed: 48 °C
